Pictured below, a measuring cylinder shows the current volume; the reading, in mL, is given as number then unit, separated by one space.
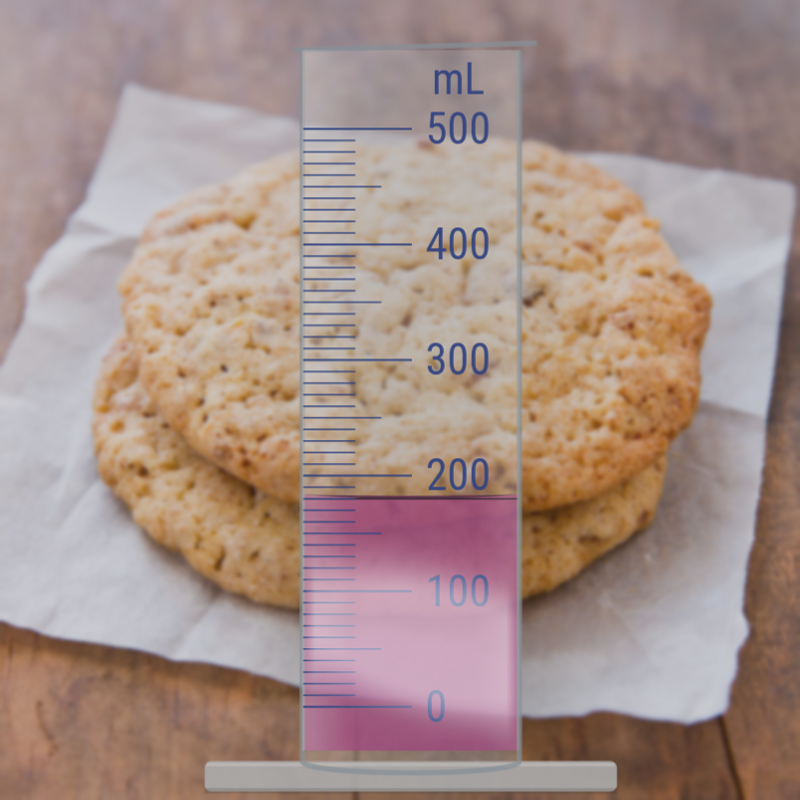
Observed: 180 mL
